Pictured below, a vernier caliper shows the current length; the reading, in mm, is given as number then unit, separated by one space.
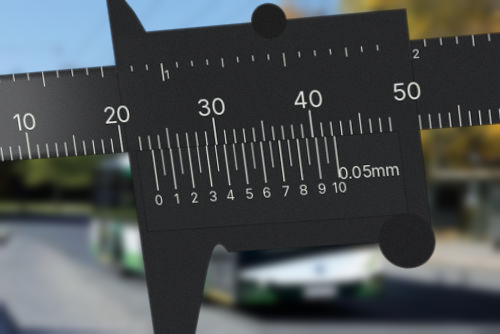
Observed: 23.2 mm
